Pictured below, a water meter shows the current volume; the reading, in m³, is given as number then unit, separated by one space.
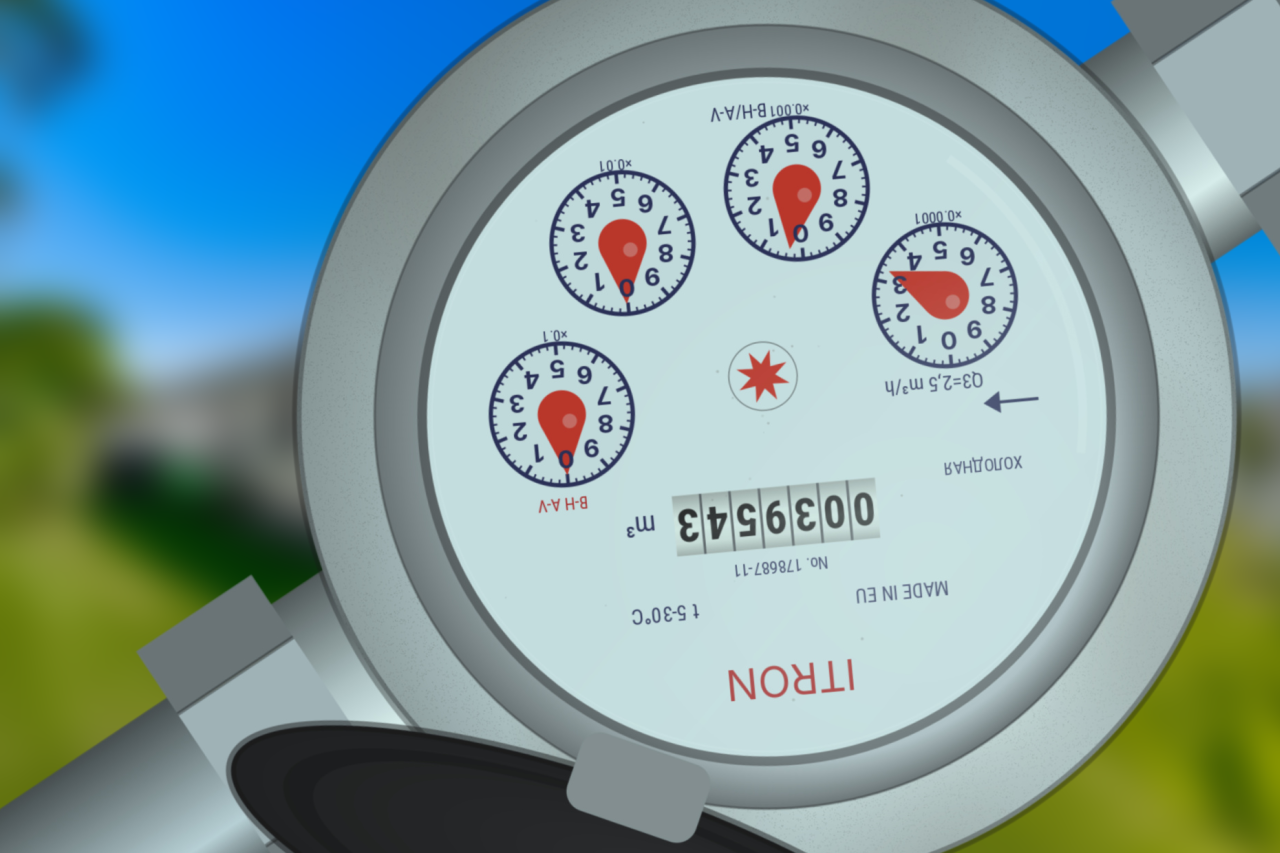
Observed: 39543.0003 m³
